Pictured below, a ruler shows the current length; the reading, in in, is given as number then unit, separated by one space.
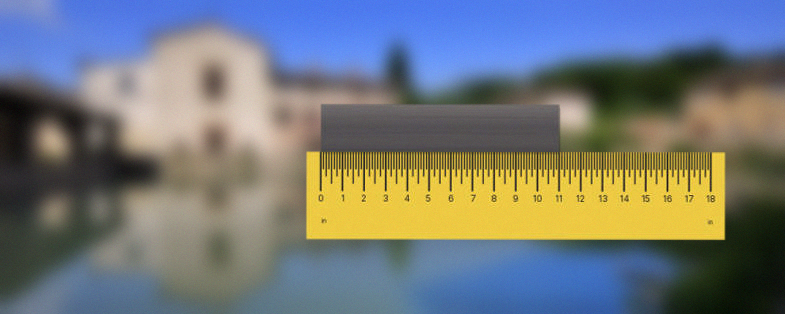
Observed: 11 in
